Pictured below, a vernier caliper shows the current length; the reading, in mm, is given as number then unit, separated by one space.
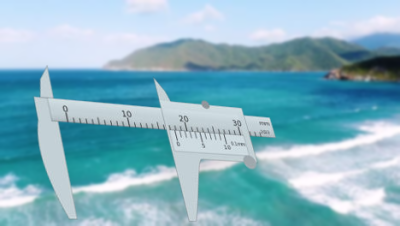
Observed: 17.8 mm
